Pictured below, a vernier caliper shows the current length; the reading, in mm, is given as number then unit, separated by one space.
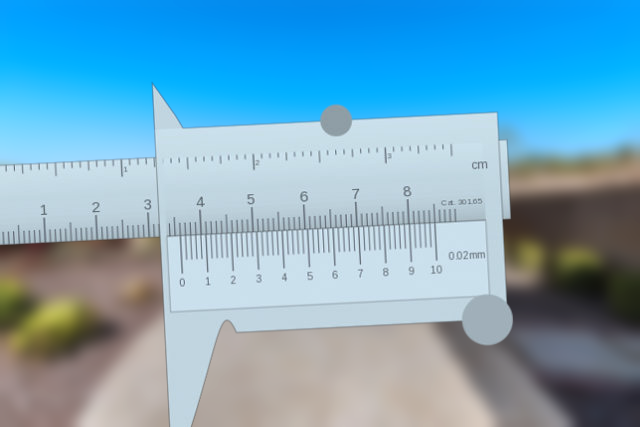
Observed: 36.0 mm
